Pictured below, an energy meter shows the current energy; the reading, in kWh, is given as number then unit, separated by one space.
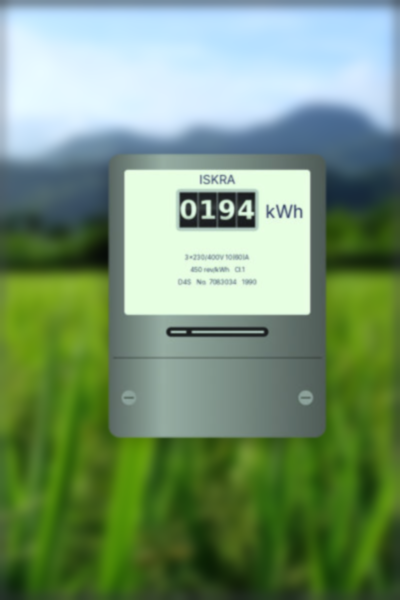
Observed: 194 kWh
